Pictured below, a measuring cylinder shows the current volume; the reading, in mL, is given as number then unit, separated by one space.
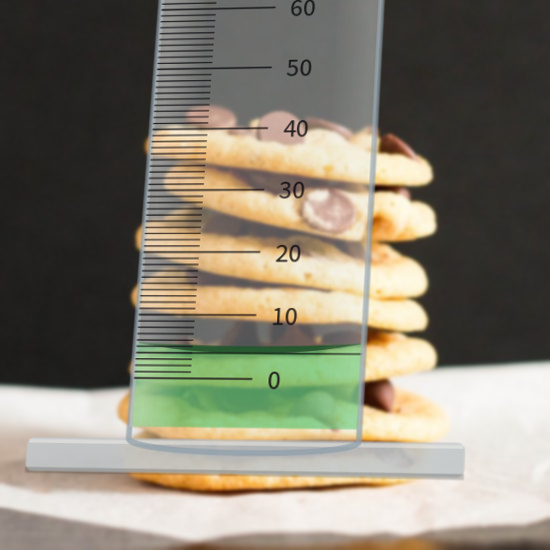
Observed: 4 mL
